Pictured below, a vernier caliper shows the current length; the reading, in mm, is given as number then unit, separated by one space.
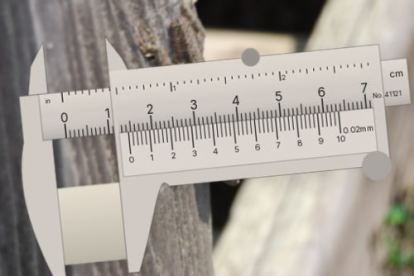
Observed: 14.5 mm
